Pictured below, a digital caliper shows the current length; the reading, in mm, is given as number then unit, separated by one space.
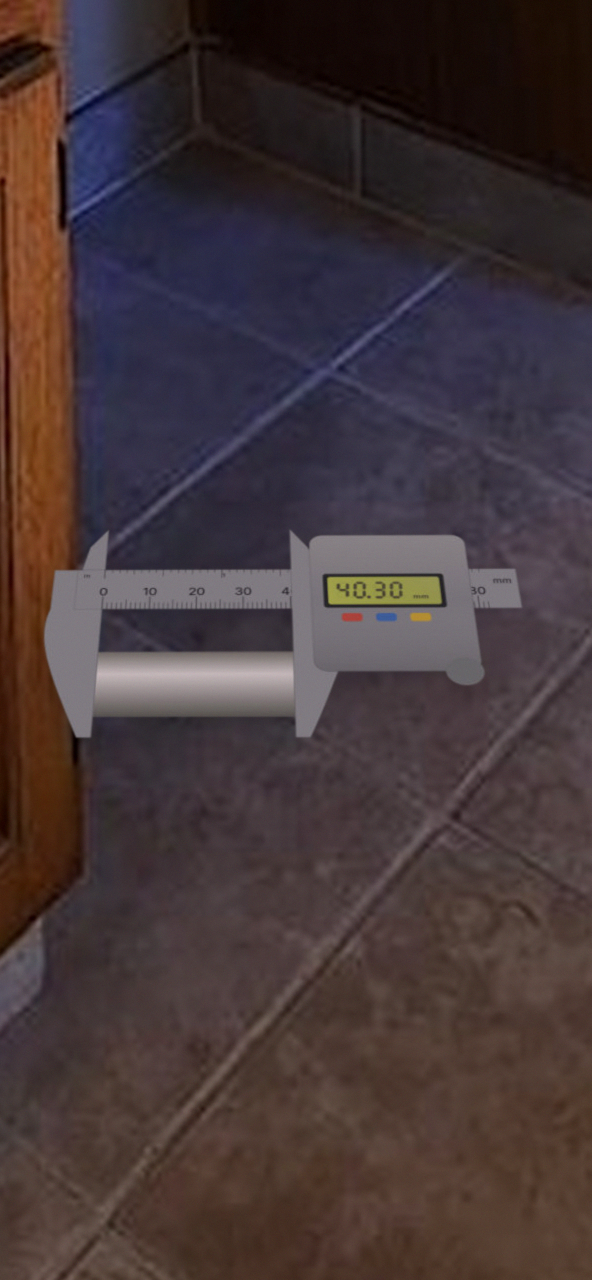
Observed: 40.30 mm
